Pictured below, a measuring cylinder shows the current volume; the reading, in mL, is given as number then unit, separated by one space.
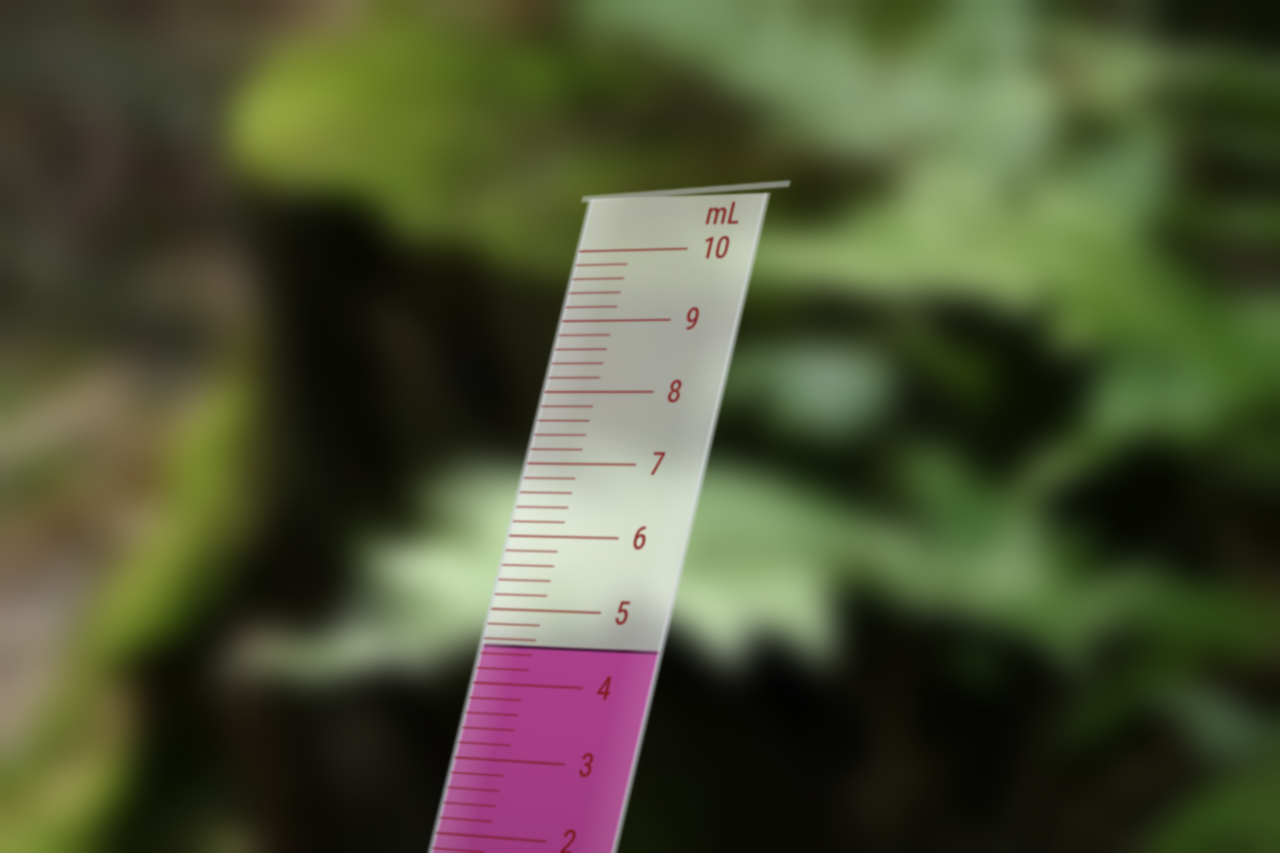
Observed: 4.5 mL
